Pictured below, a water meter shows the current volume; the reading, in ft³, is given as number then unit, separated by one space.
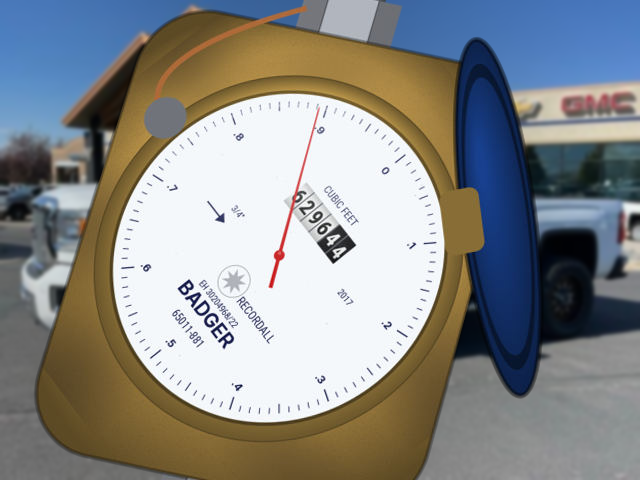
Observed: 629643.89 ft³
